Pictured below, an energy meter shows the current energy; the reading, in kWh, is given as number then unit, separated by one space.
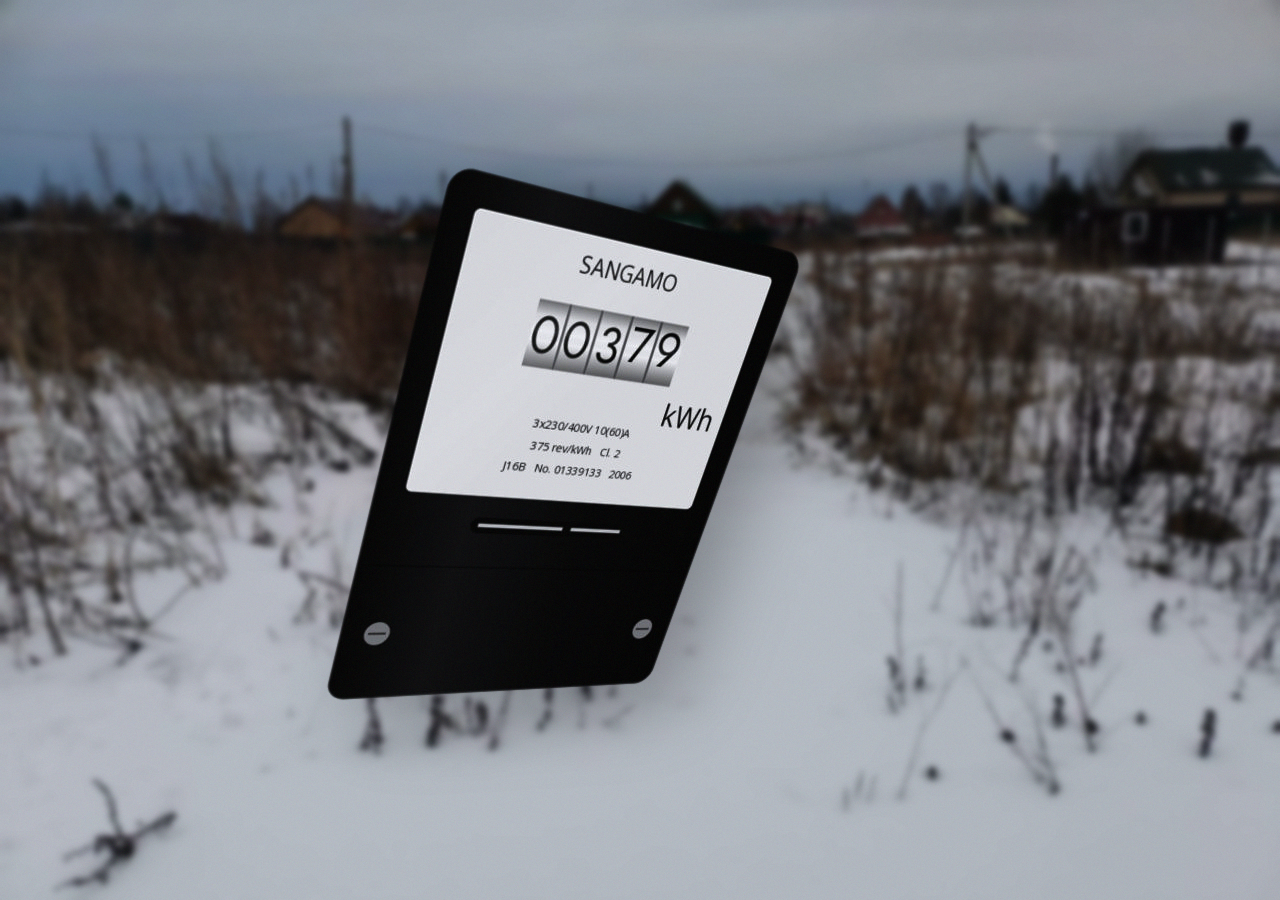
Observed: 379 kWh
